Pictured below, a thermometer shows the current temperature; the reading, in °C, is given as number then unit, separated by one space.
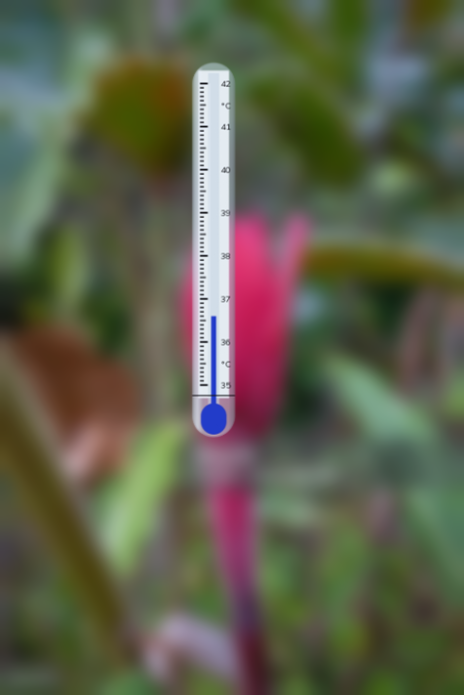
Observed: 36.6 °C
